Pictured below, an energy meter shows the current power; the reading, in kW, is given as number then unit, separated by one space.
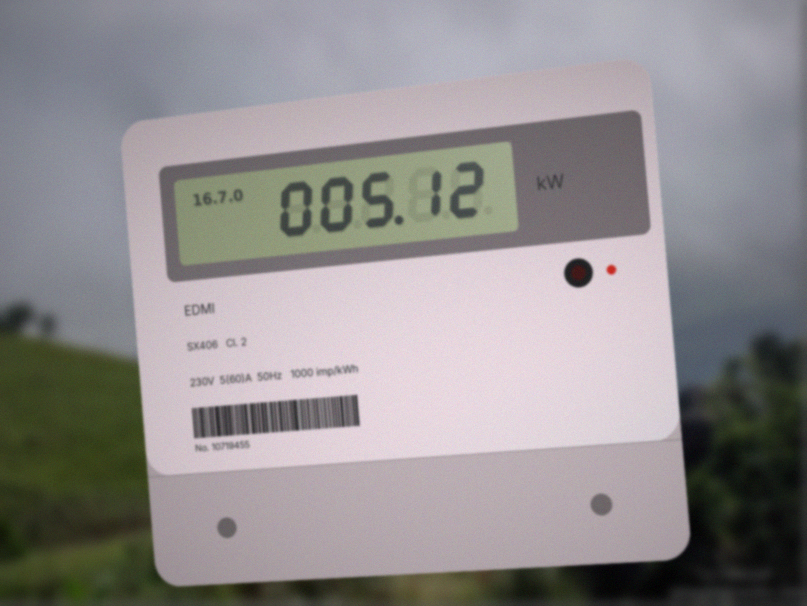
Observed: 5.12 kW
